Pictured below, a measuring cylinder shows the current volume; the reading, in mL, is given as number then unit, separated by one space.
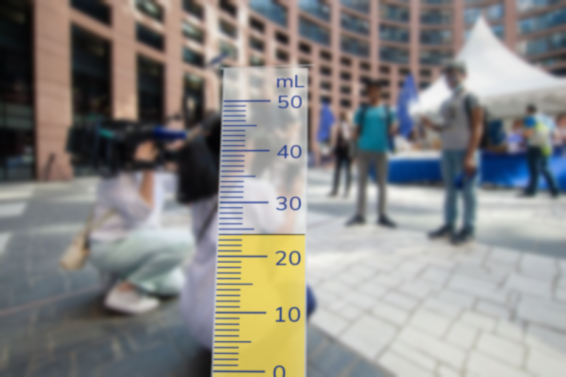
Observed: 24 mL
